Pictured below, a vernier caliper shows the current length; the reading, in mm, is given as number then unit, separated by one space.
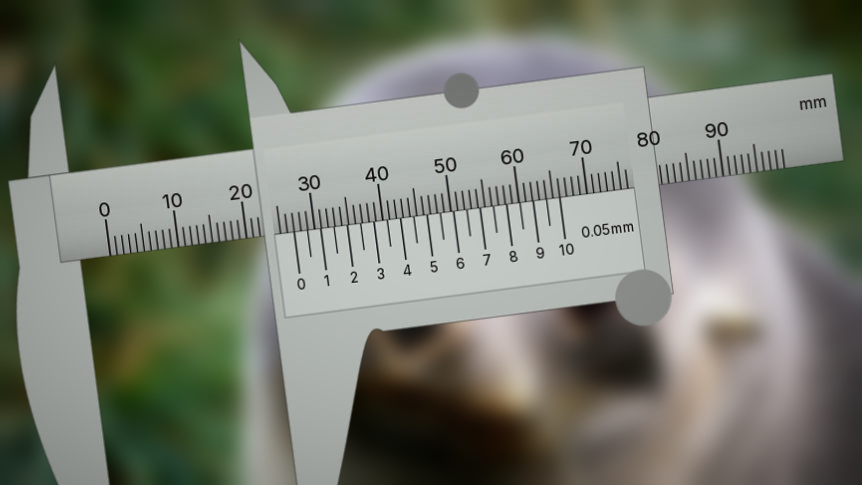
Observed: 27.0 mm
